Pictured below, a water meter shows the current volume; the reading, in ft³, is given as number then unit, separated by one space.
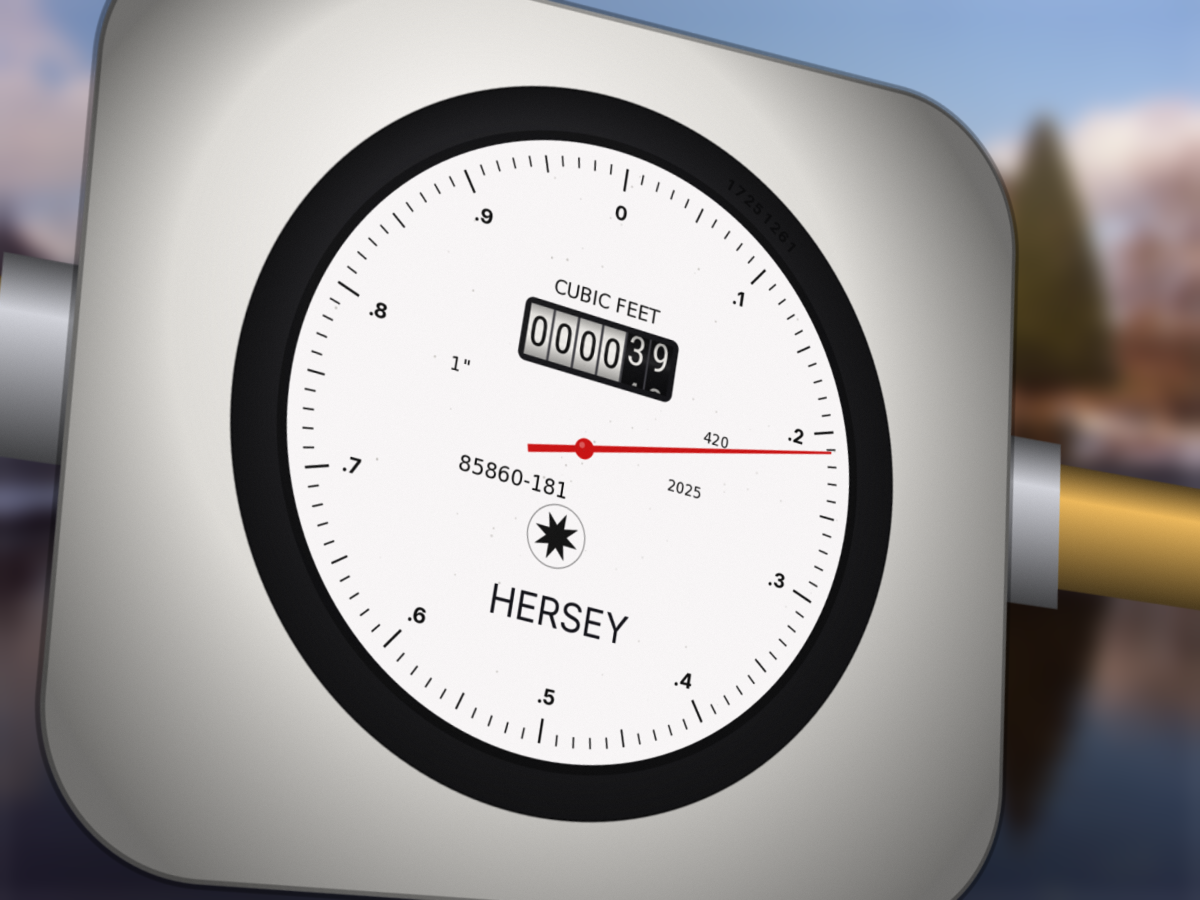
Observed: 39.21 ft³
